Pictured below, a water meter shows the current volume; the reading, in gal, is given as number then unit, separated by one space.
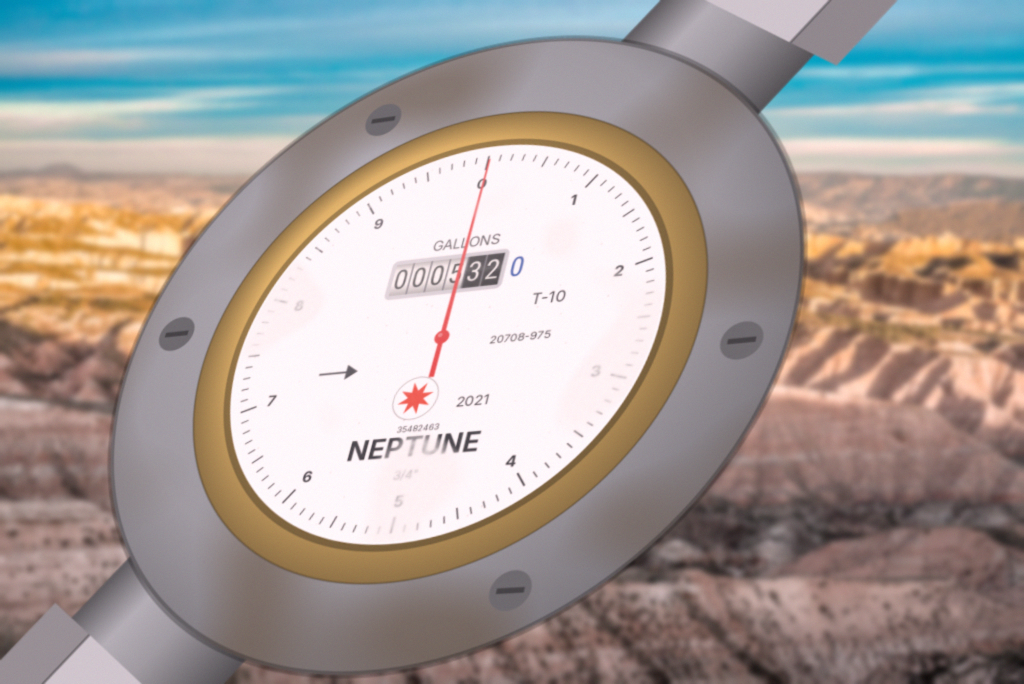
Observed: 5320.0 gal
